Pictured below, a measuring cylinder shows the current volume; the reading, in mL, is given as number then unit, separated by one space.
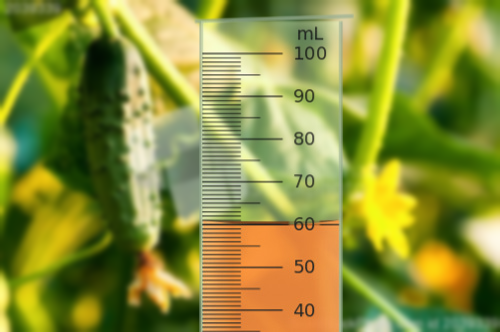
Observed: 60 mL
